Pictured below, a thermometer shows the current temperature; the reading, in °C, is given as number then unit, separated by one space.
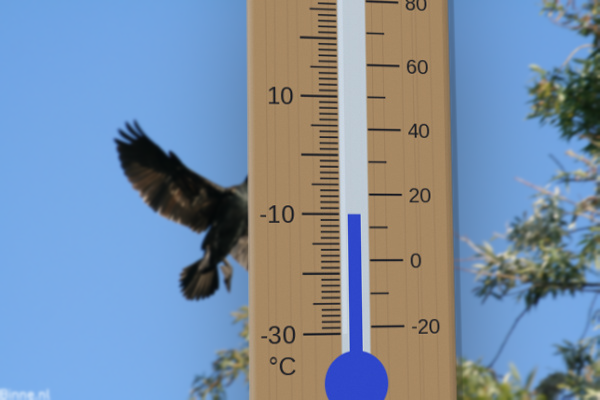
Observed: -10 °C
